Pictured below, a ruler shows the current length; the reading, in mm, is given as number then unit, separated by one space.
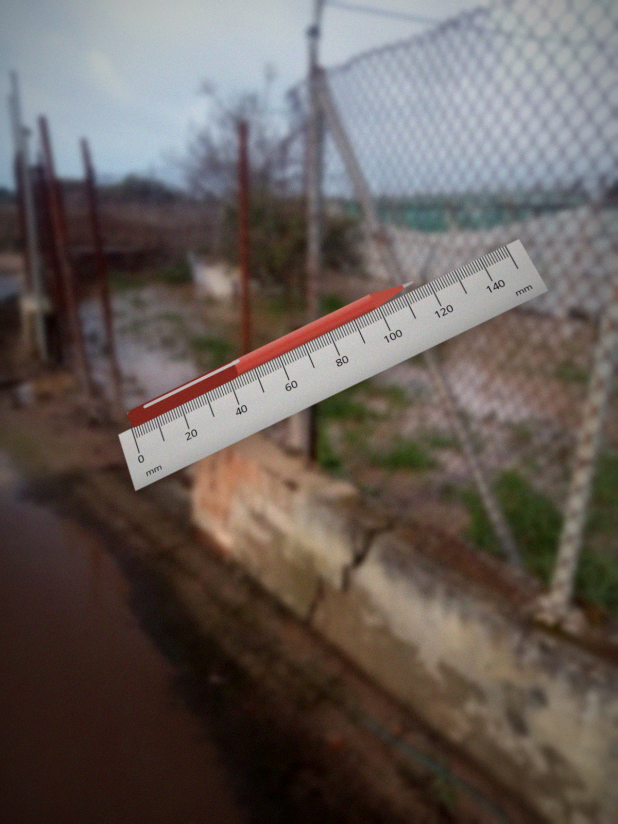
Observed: 115 mm
